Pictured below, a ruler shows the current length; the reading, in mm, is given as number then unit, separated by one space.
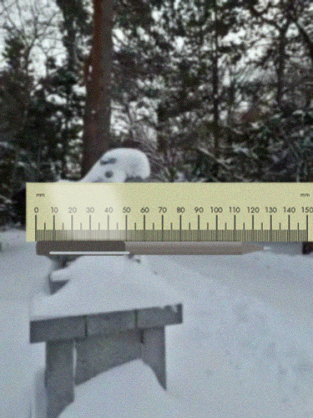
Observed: 130 mm
